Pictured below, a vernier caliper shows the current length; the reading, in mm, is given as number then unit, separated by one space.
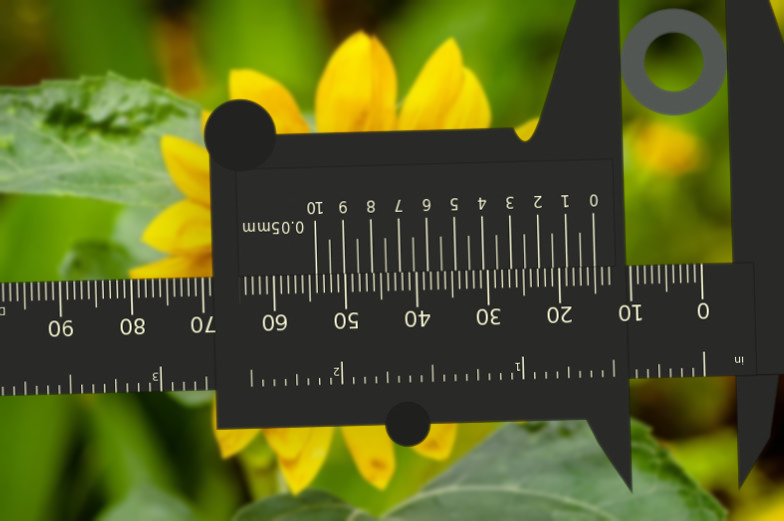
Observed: 15.0 mm
